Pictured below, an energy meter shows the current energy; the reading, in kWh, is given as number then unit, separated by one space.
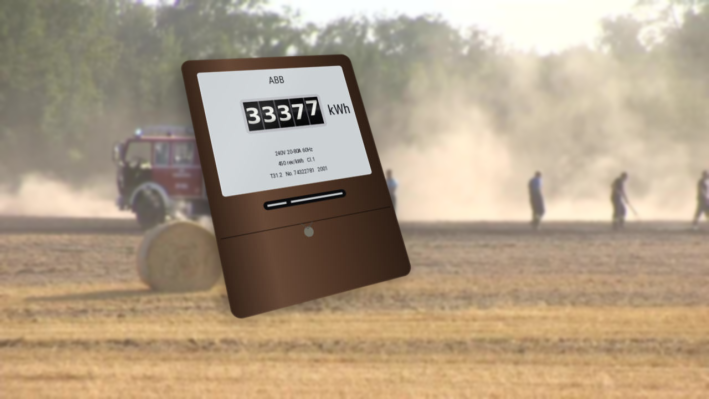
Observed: 33377 kWh
